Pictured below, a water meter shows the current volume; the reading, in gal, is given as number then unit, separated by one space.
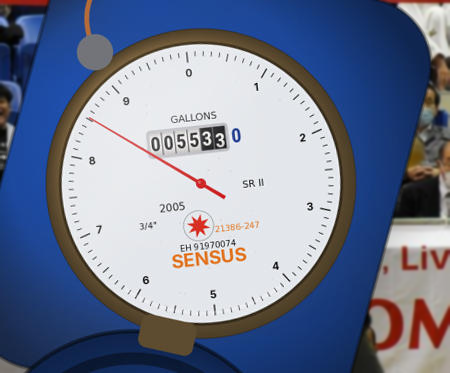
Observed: 55328.5 gal
